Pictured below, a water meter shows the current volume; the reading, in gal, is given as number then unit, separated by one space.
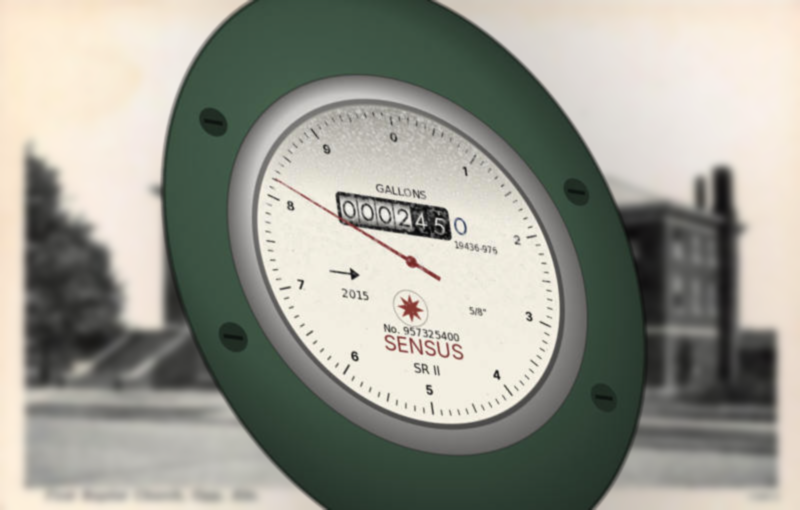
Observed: 2448.2 gal
